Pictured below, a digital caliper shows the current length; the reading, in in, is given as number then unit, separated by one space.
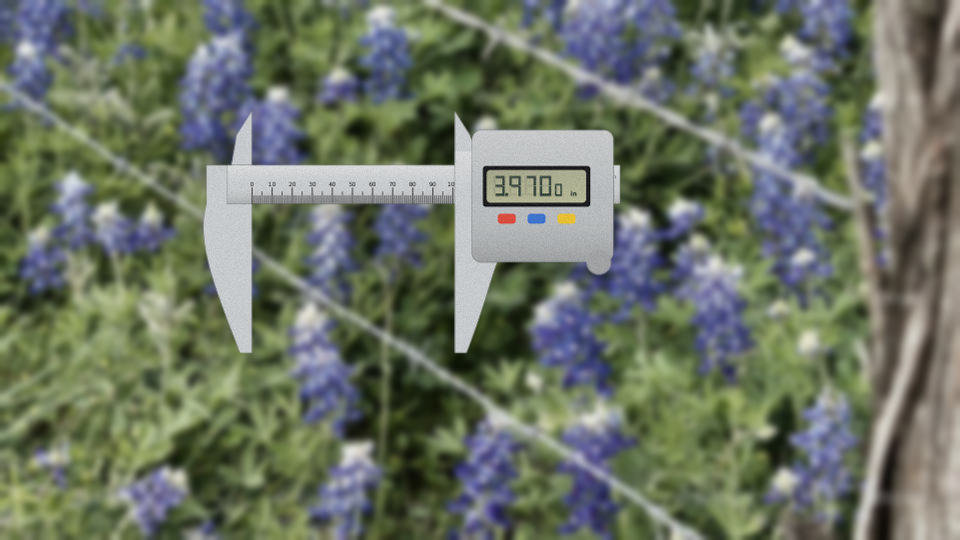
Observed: 3.9700 in
